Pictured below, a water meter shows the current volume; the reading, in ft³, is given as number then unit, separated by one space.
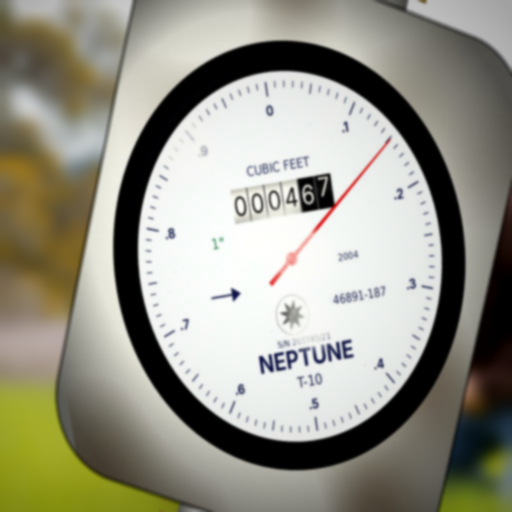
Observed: 467.15 ft³
